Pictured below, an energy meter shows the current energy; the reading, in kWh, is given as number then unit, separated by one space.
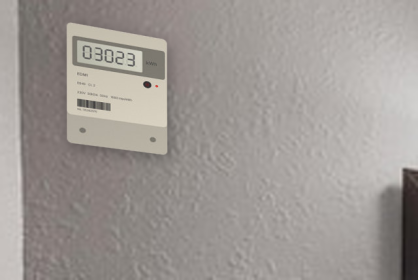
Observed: 3023 kWh
